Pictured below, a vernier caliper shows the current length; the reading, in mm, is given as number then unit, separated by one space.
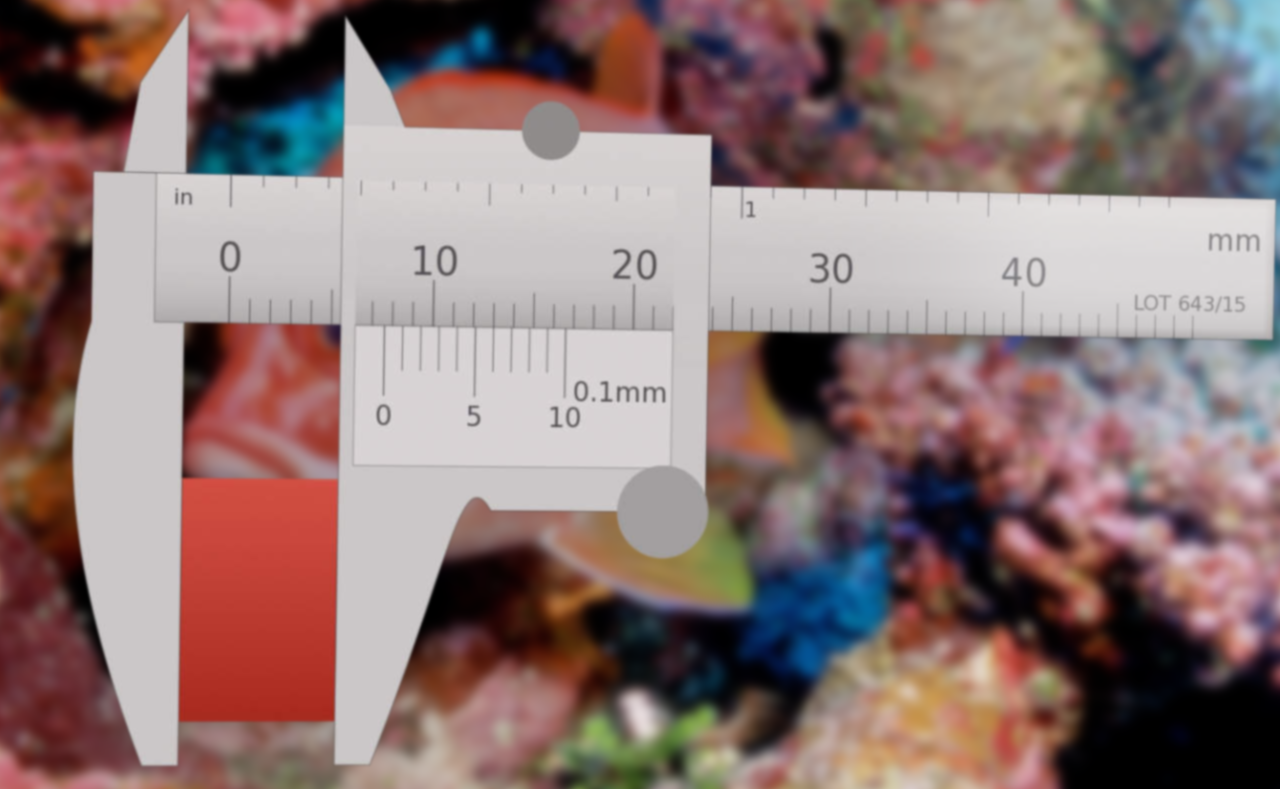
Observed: 7.6 mm
